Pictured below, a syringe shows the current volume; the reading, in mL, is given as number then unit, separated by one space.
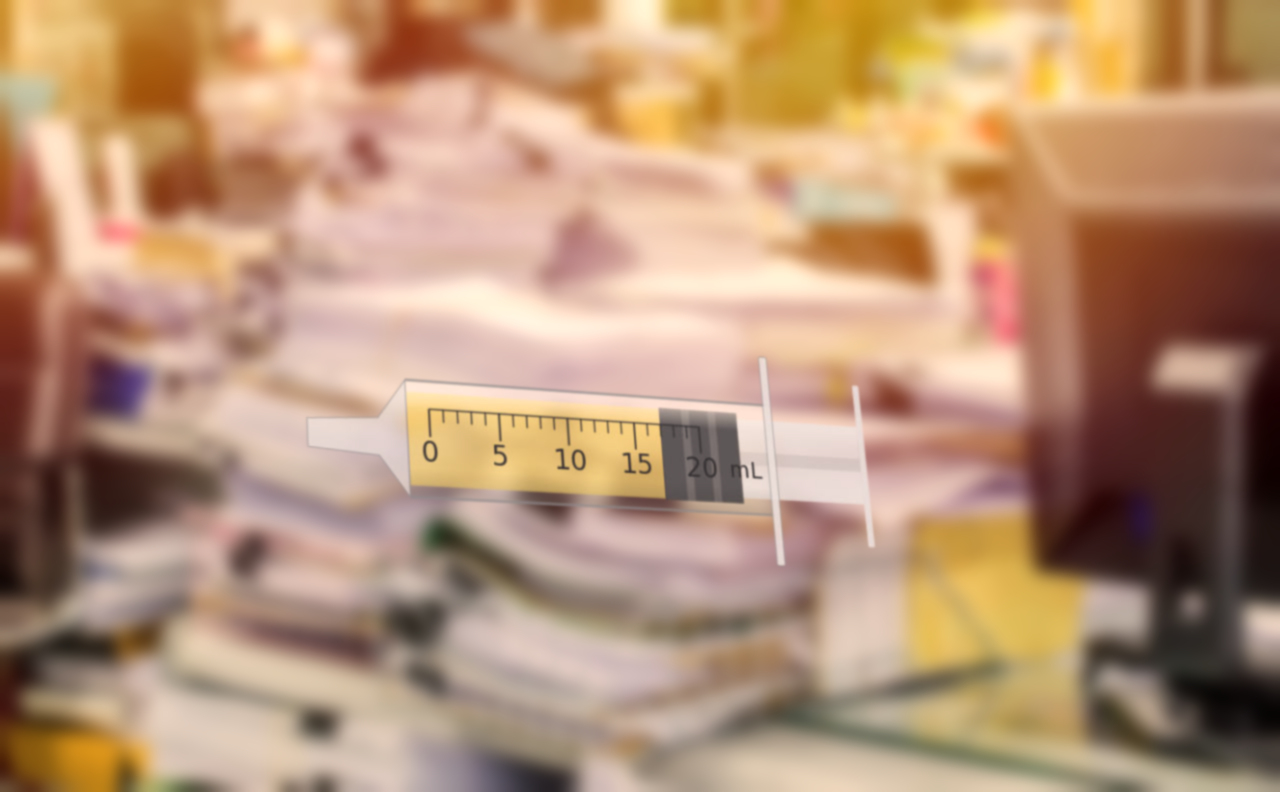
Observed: 17 mL
